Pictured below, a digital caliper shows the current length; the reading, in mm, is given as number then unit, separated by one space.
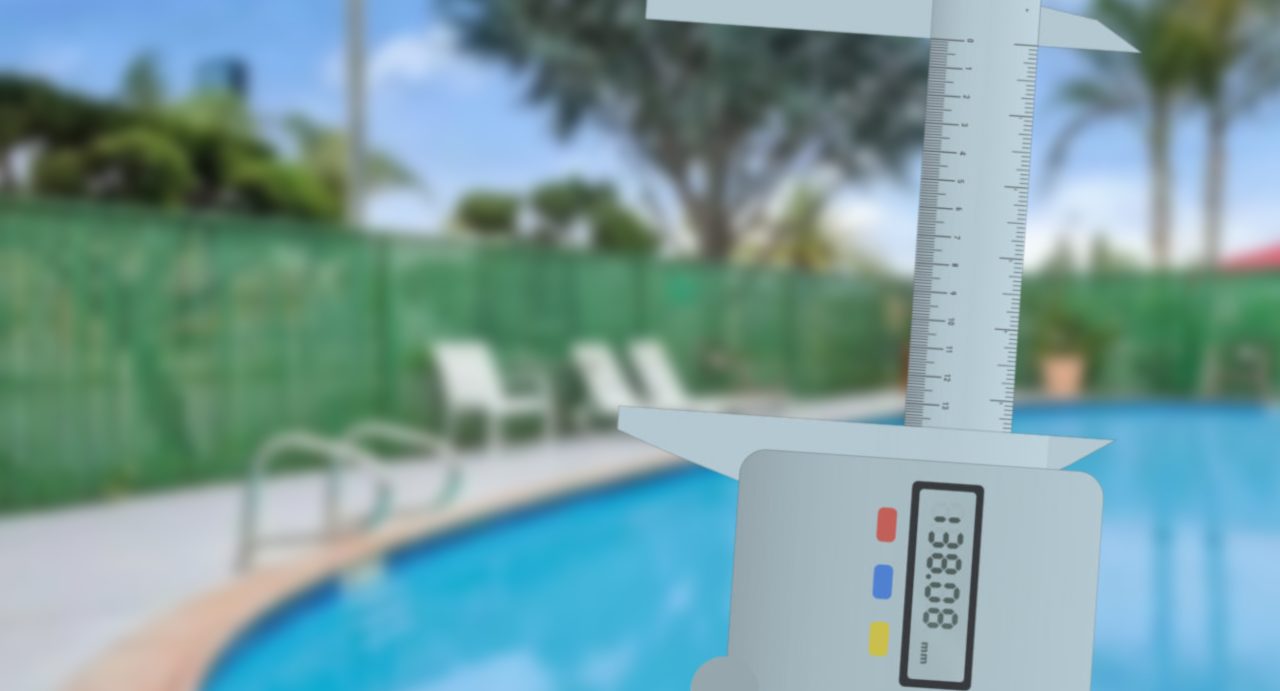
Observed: 138.08 mm
